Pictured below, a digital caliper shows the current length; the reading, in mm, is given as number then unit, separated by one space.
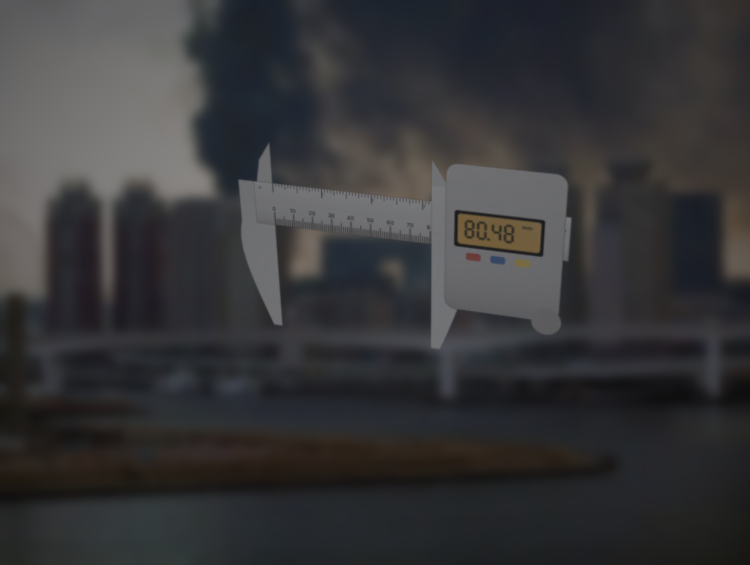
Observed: 80.48 mm
